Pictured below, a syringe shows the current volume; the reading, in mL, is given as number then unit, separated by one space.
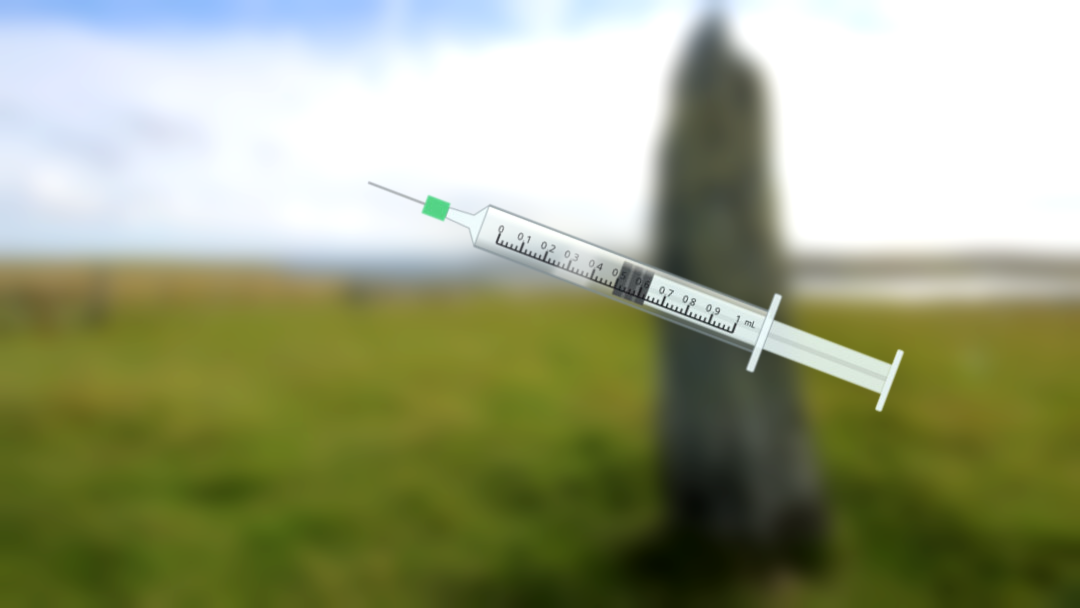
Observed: 0.5 mL
